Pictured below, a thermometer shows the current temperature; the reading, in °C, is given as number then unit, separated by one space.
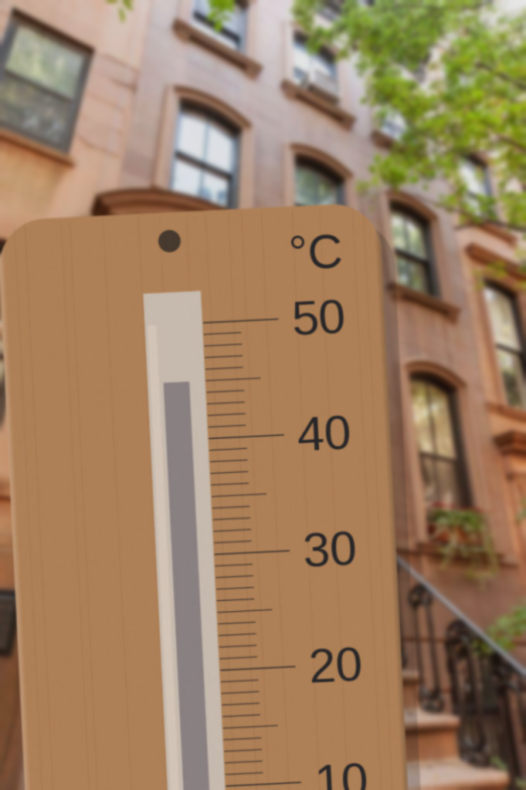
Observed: 45 °C
